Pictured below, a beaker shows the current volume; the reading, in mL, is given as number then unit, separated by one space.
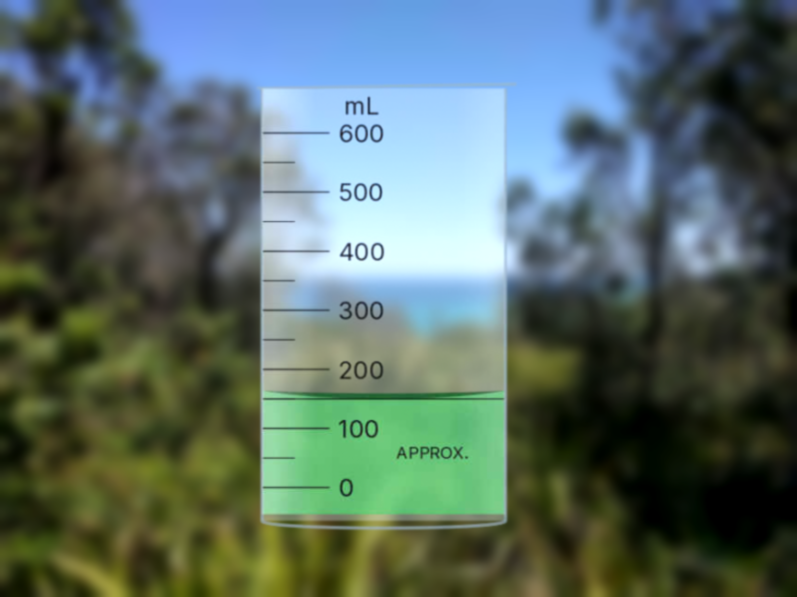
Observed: 150 mL
